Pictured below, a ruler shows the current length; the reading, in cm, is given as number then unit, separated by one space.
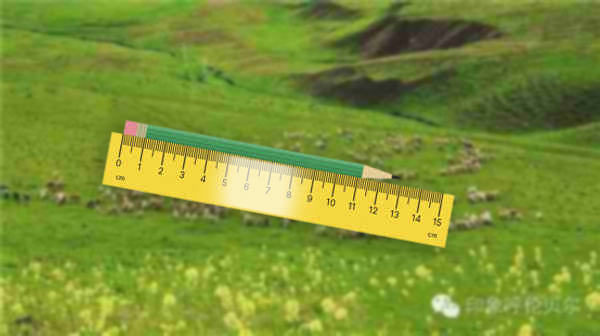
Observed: 13 cm
